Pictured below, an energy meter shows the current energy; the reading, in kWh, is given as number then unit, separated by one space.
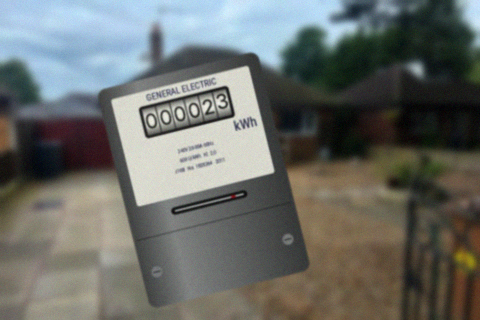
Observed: 23 kWh
